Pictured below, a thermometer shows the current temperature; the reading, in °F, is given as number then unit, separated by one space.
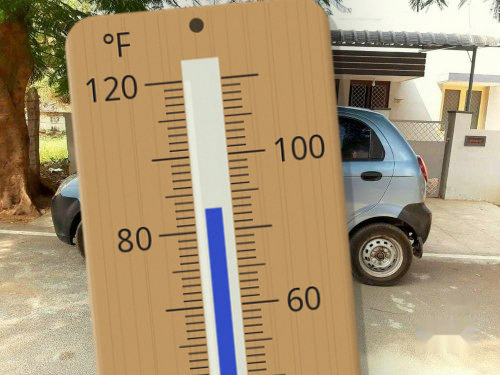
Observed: 86 °F
